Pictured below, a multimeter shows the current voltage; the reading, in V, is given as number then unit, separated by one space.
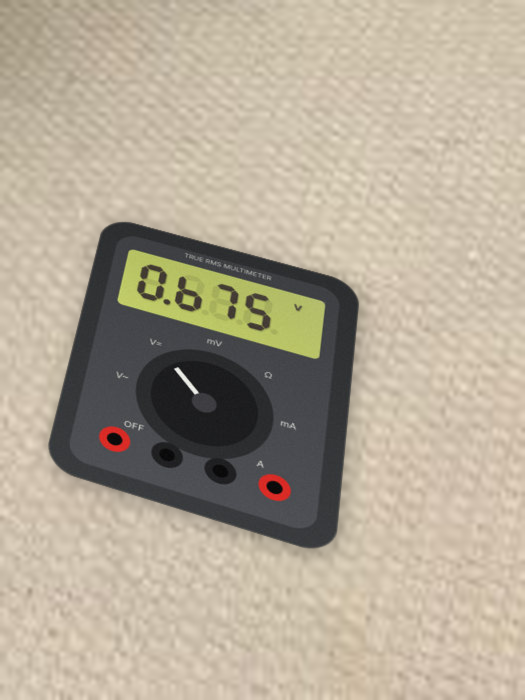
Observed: 0.675 V
